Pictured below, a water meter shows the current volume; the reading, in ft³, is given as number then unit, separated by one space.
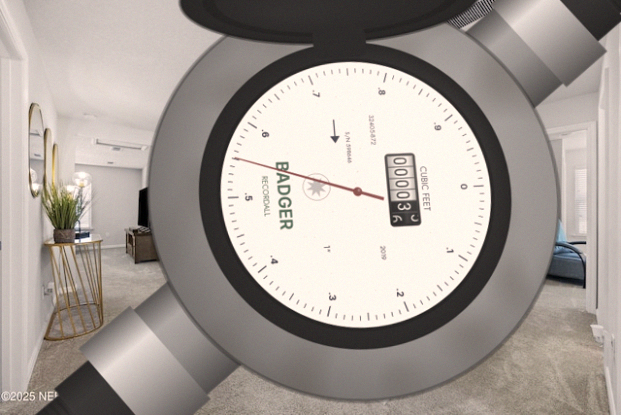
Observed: 35.55 ft³
